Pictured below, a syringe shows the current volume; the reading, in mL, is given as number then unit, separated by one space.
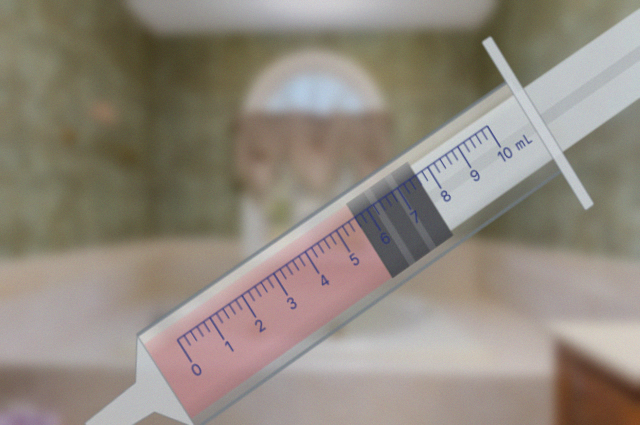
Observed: 5.6 mL
